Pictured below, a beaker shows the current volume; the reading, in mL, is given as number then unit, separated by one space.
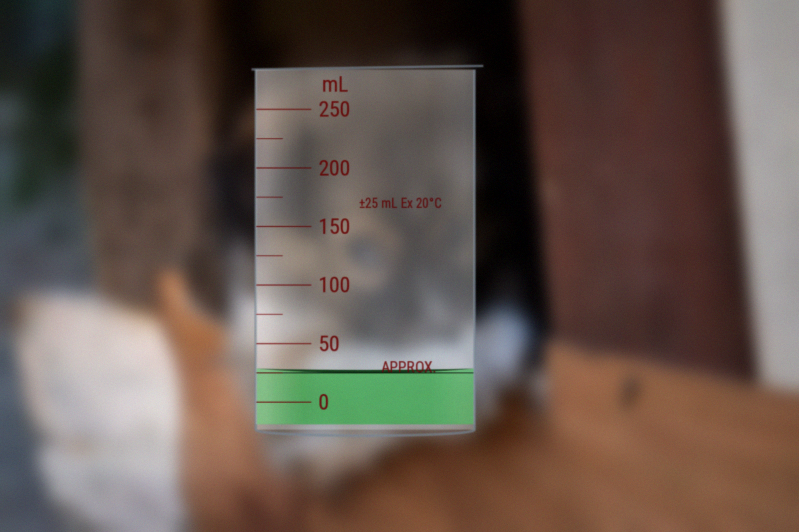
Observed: 25 mL
